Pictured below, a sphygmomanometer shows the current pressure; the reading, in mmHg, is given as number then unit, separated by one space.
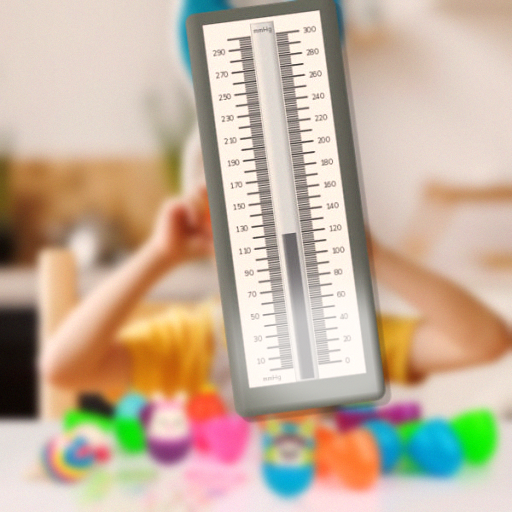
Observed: 120 mmHg
